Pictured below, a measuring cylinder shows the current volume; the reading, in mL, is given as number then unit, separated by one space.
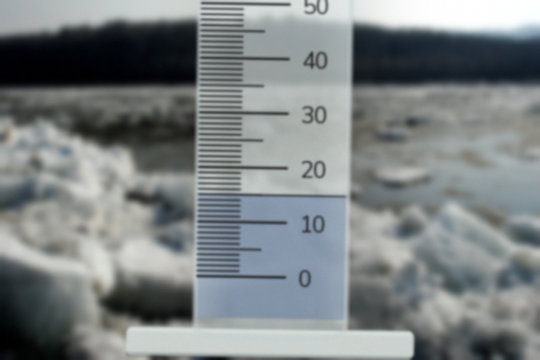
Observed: 15 mL
